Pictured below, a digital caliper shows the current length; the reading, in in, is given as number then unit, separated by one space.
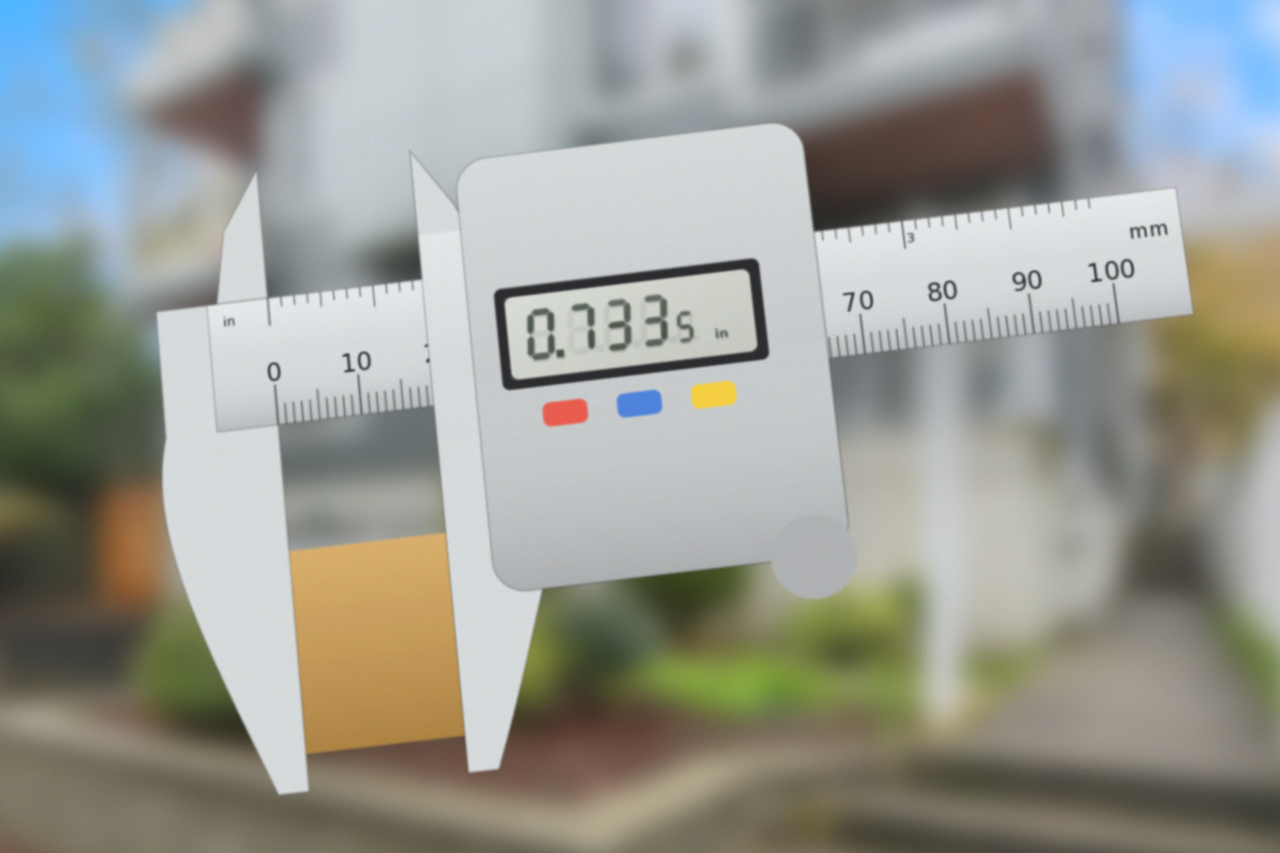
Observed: 0.7335 in
